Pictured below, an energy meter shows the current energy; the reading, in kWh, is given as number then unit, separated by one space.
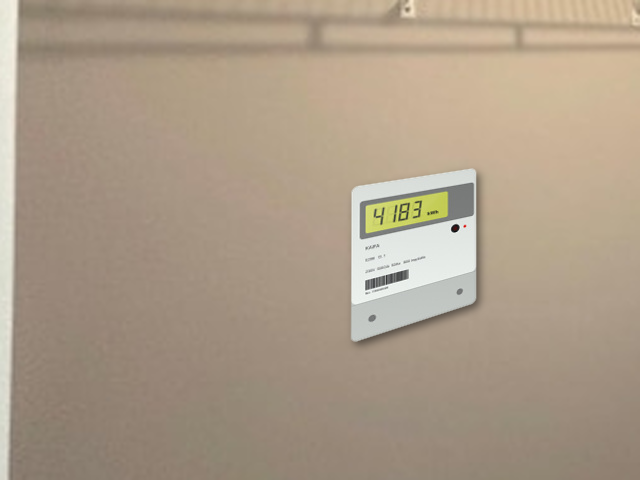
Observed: 4183 kWh
